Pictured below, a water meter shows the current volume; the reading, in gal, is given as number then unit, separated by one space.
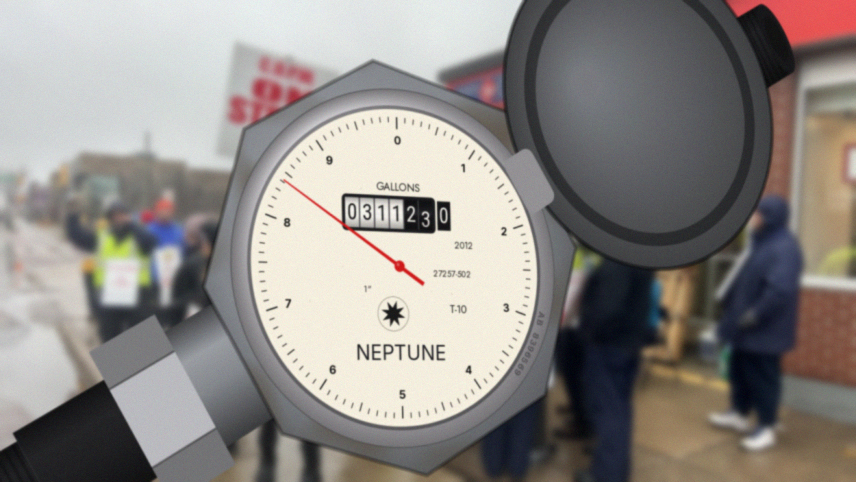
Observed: 311228.4 gal
